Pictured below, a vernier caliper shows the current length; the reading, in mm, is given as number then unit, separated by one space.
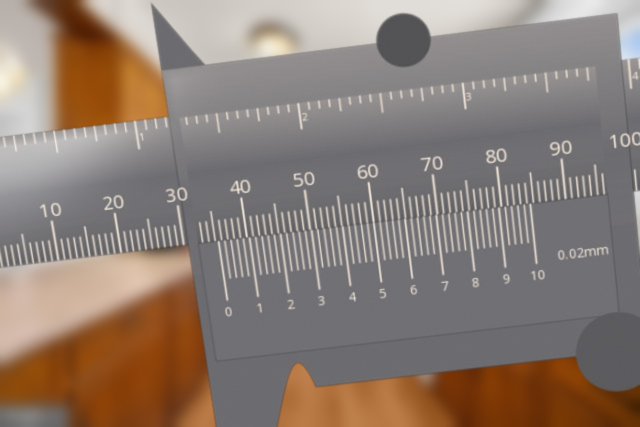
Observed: 35.5 mm
